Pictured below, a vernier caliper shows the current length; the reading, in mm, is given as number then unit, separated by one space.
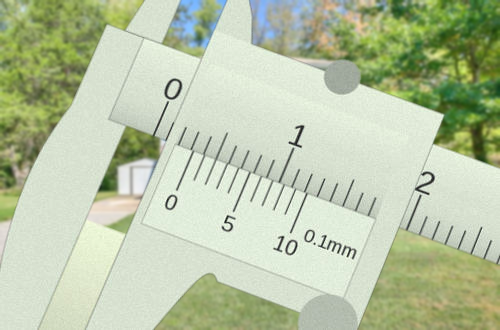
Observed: 3.2 mm
